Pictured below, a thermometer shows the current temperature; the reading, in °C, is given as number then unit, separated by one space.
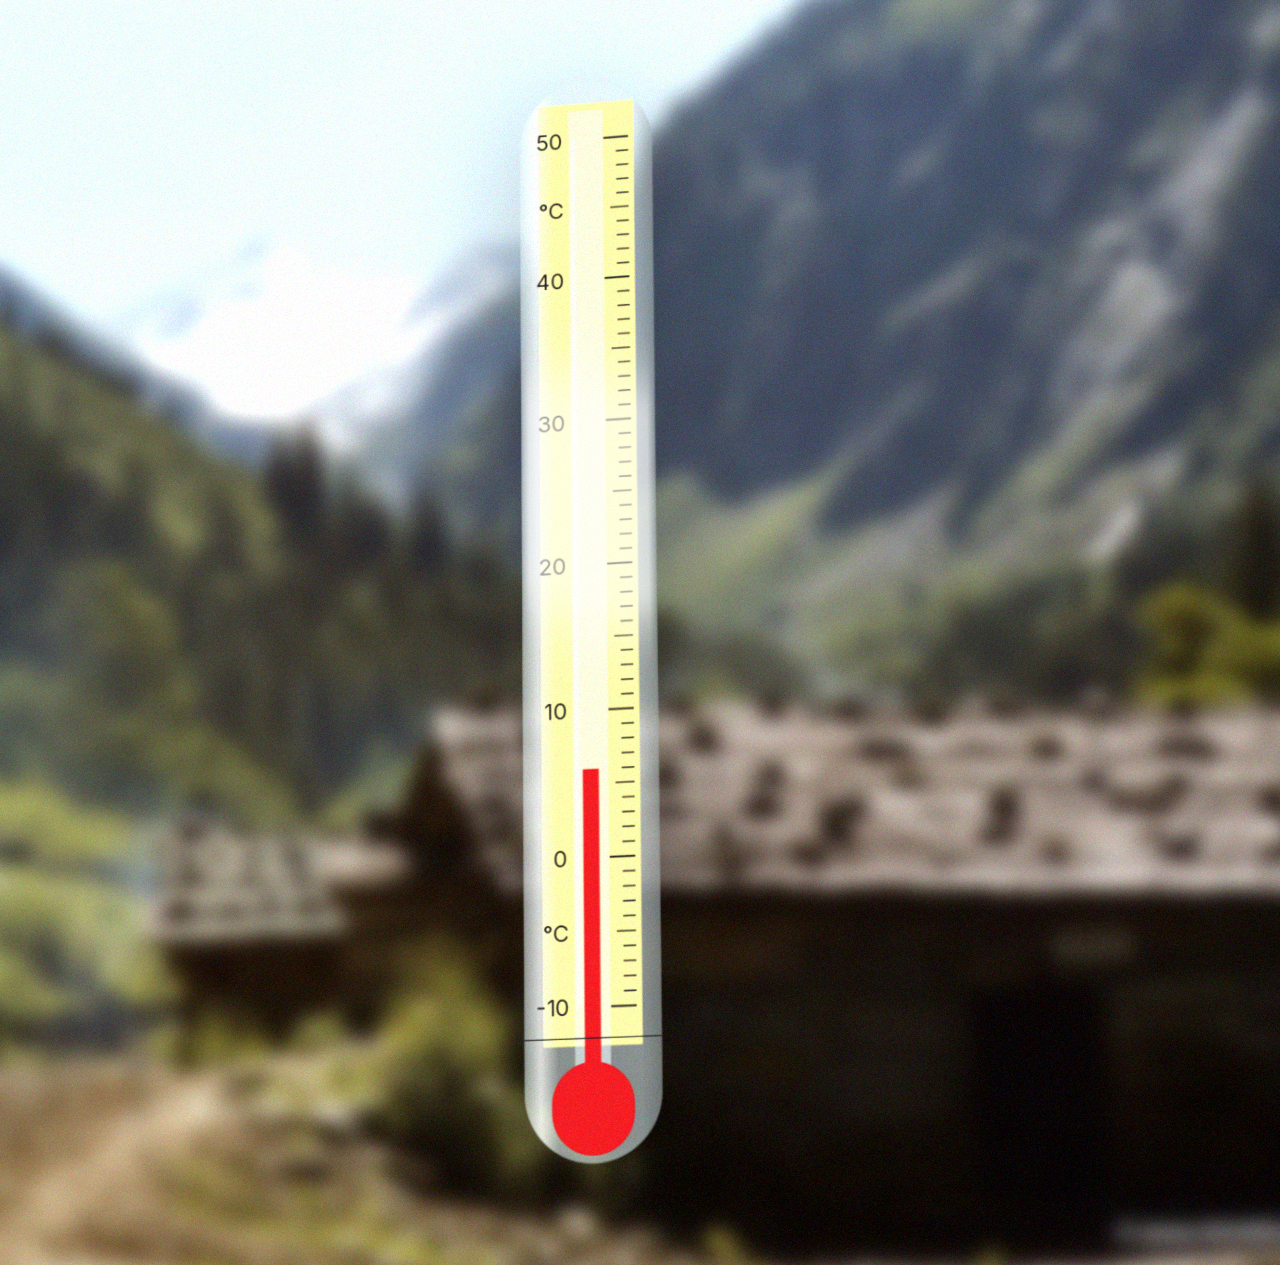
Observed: 6 °C
